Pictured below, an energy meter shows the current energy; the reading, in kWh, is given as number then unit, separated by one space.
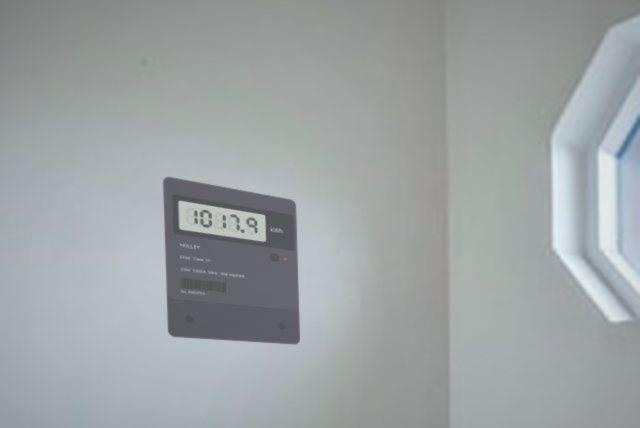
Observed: 1017.9 kWh
